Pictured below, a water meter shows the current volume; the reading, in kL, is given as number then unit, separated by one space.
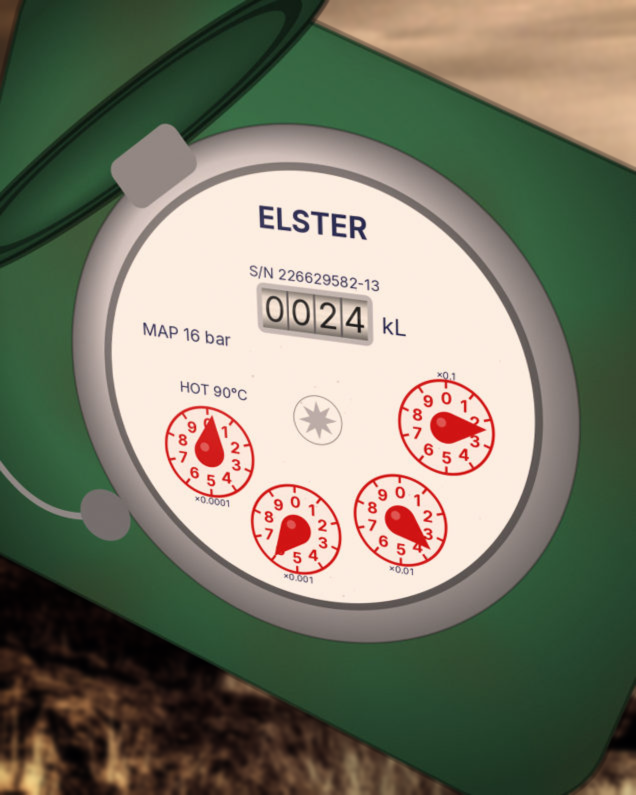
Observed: 24.2360 kL
